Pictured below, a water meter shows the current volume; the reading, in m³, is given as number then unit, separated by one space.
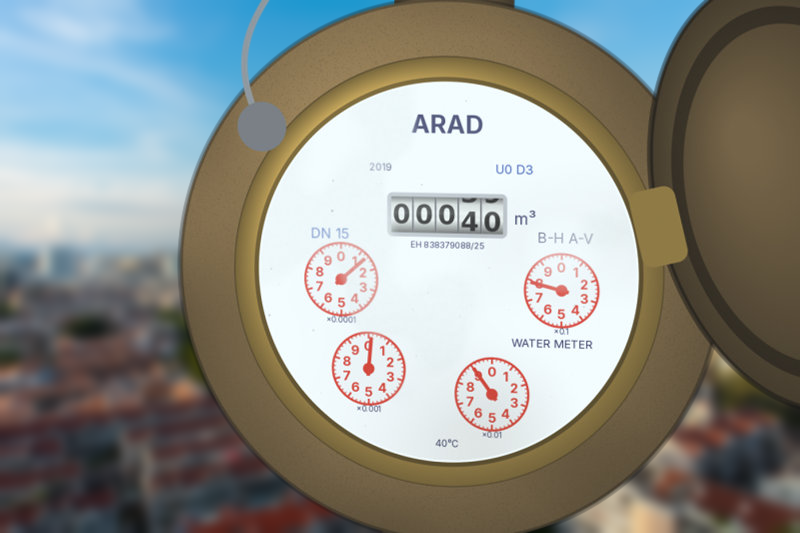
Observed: 39.7901 m³
